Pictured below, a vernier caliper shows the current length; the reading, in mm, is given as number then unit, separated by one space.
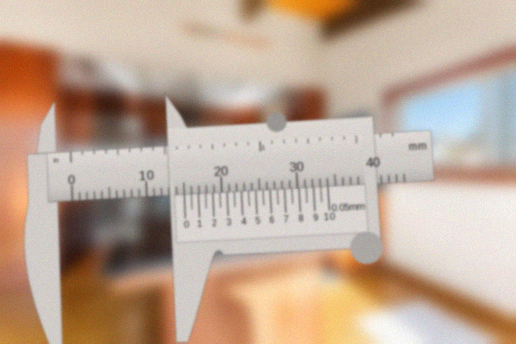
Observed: 15.0 mm
